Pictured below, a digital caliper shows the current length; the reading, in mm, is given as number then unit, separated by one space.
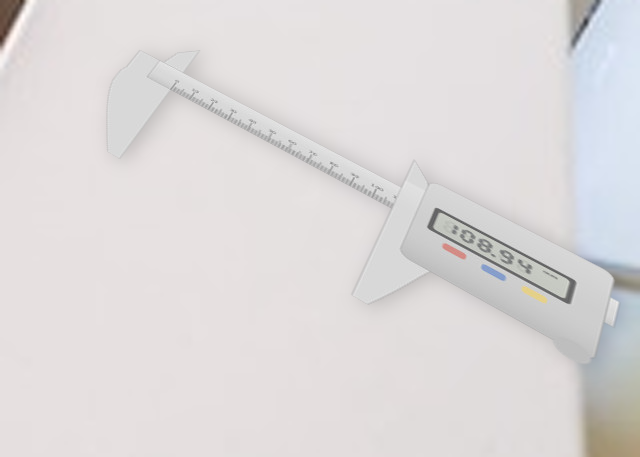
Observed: 108.94 mm
